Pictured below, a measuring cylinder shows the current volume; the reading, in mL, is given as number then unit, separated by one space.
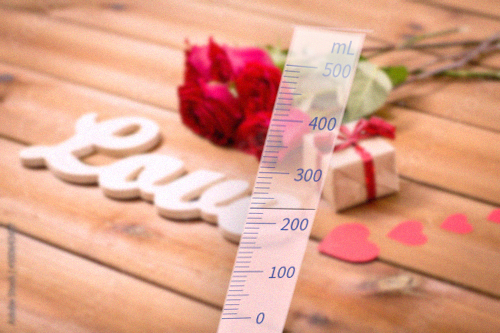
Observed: 230 mL
